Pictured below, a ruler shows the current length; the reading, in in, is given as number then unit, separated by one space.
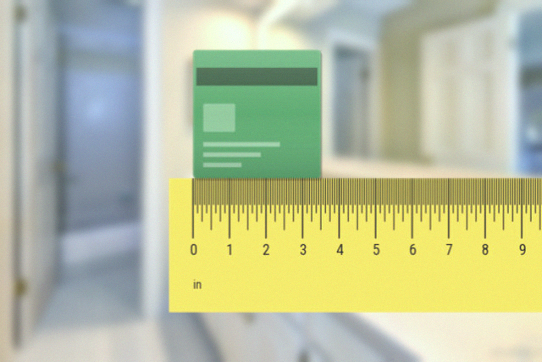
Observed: 3.5 in
